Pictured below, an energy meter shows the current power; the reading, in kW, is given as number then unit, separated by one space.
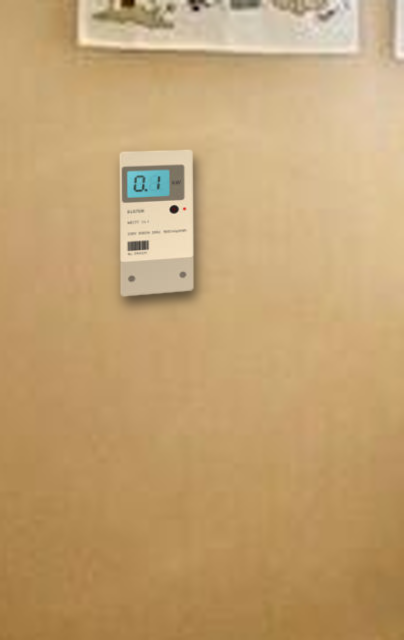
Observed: 0.1 kW
